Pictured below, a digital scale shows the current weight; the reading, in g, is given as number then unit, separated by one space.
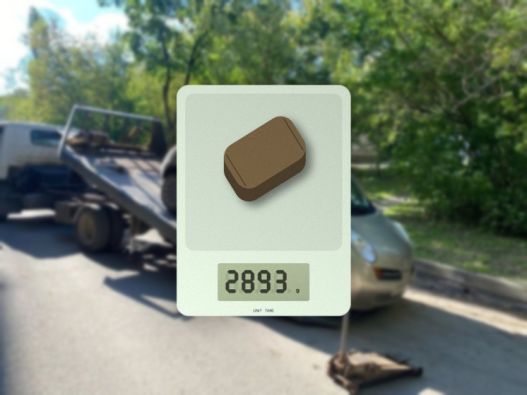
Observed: 2893 g
